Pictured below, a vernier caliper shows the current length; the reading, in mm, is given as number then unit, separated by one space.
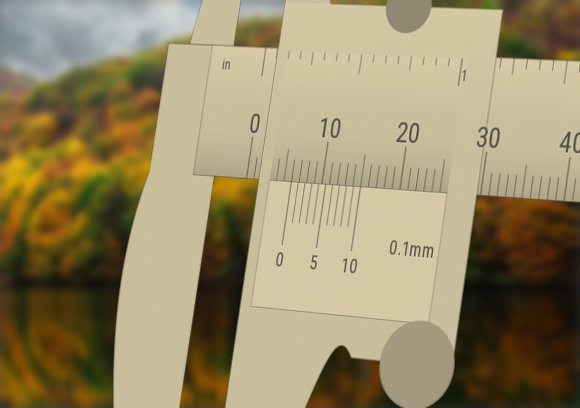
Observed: 6.0 mm
